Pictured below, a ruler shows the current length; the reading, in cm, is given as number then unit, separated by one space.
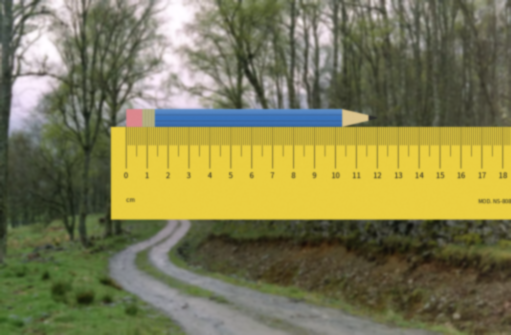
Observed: 12 cm
